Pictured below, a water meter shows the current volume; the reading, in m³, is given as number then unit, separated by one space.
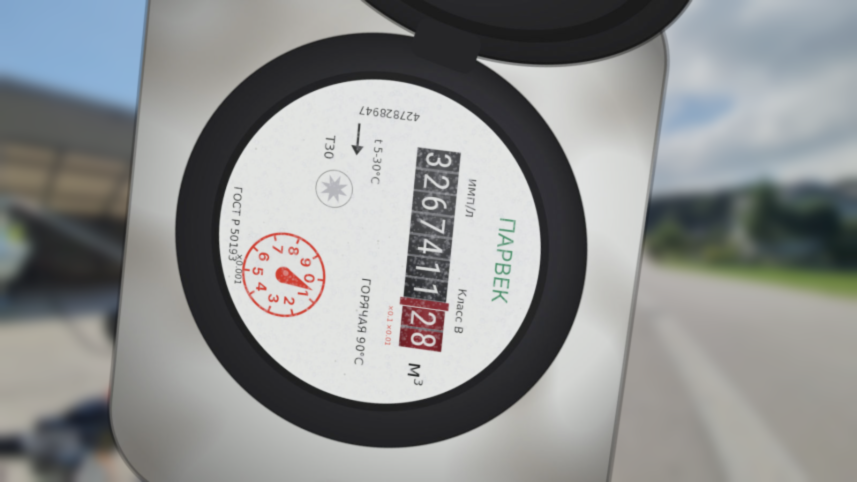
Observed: 3267411.280 m³
